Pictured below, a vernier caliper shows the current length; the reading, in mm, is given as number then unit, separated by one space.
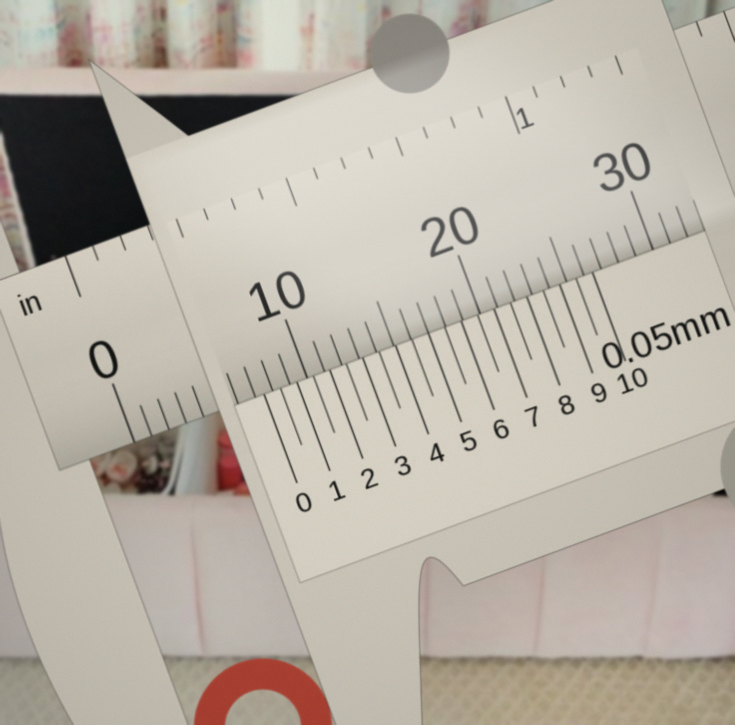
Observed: 7.5 mm
